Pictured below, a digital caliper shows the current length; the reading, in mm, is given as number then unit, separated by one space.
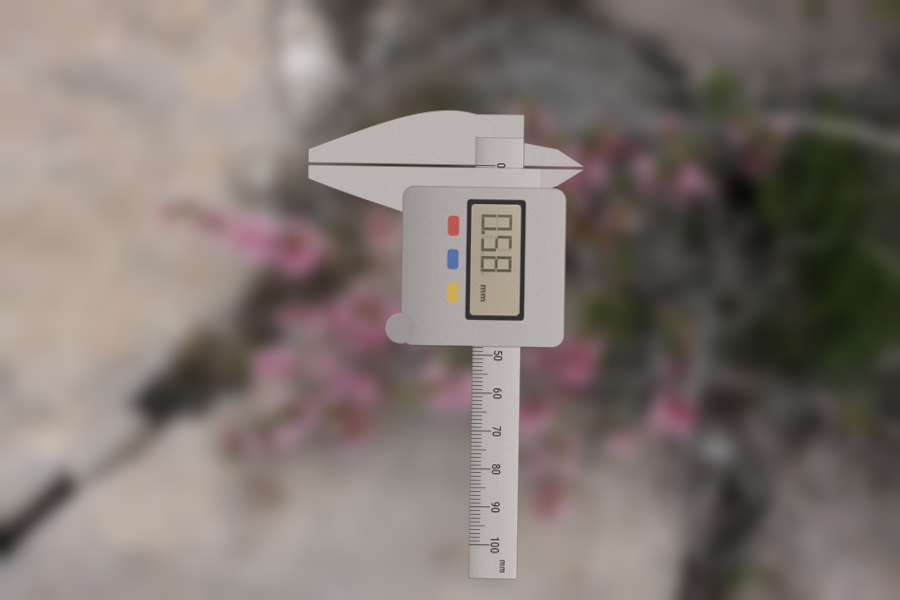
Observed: 0.58 mm
